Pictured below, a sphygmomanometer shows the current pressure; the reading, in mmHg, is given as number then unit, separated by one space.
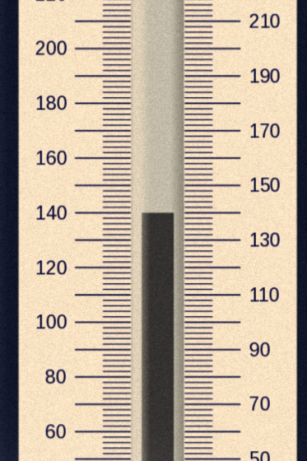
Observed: 140 mmHg
